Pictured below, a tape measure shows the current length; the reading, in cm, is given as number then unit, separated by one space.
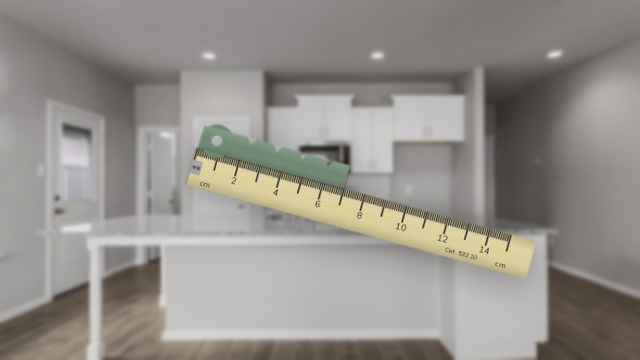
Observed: 7 cm
